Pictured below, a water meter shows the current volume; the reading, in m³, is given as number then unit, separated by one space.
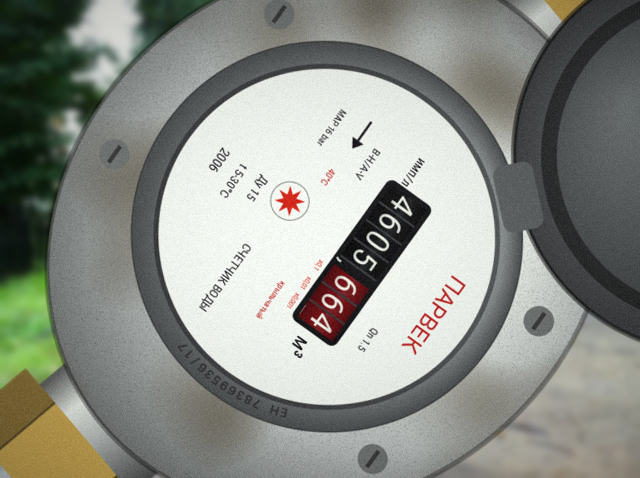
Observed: 4605.664 m³
